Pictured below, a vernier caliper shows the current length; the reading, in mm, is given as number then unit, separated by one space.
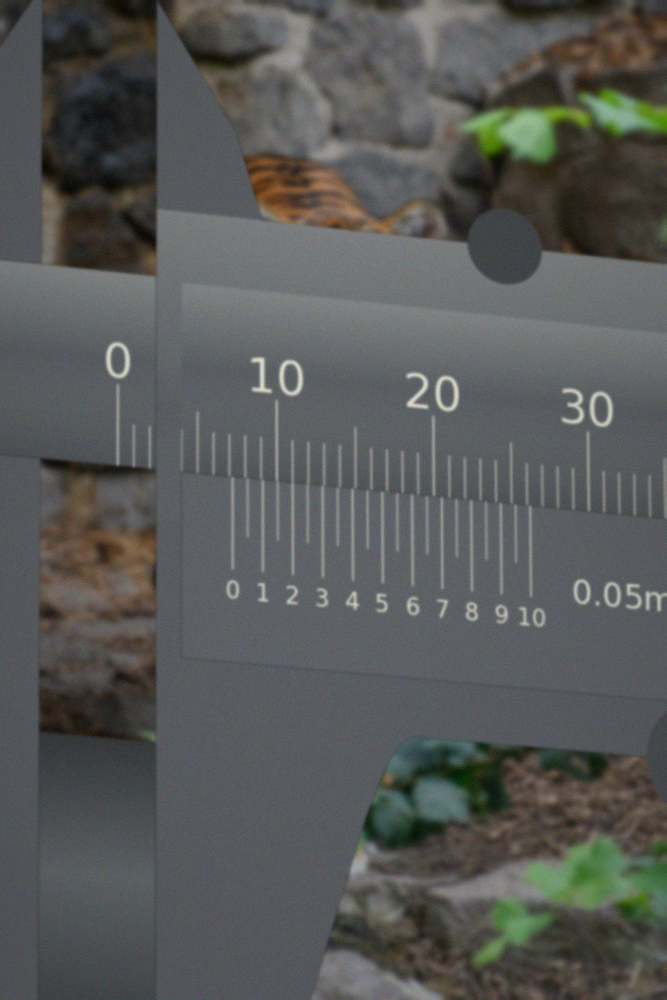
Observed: 7.2 mm
